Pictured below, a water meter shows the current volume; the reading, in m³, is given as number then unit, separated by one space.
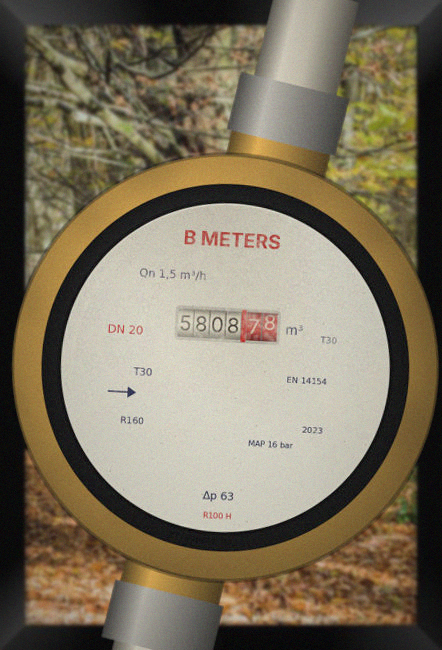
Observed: 5808.78 m³
